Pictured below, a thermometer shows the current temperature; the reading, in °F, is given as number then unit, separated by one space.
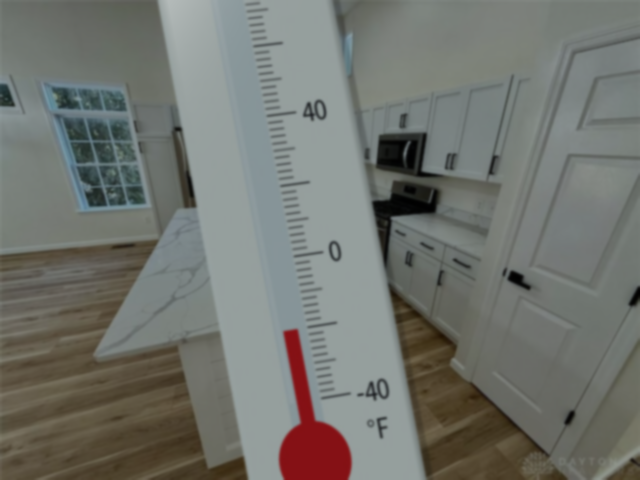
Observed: -20 °F
